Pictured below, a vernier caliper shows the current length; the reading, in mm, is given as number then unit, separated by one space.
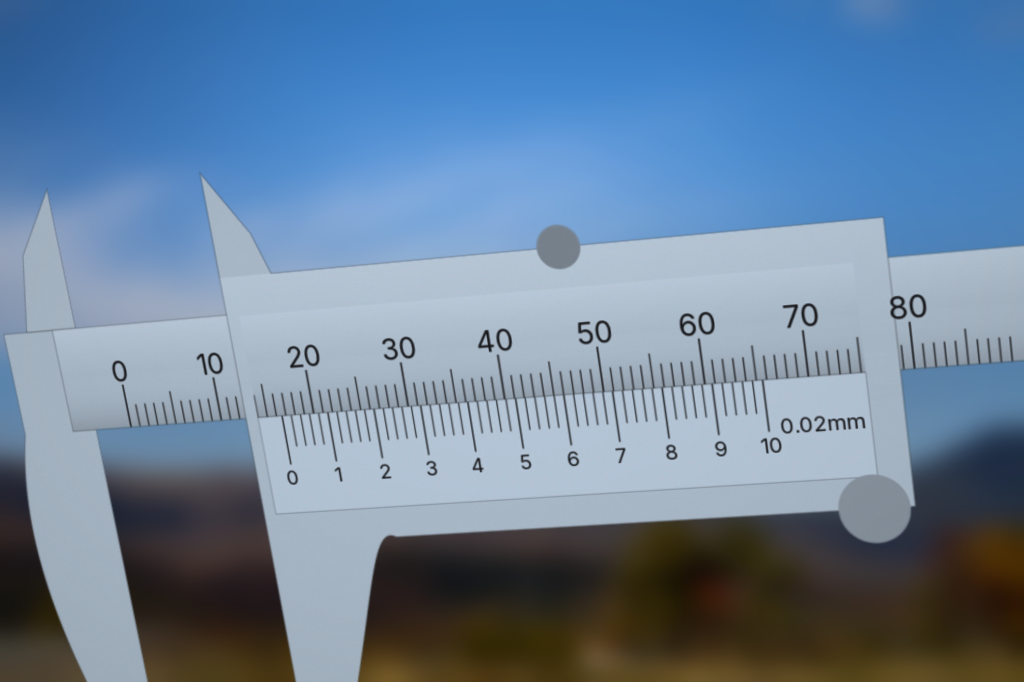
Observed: 16.6 mm
